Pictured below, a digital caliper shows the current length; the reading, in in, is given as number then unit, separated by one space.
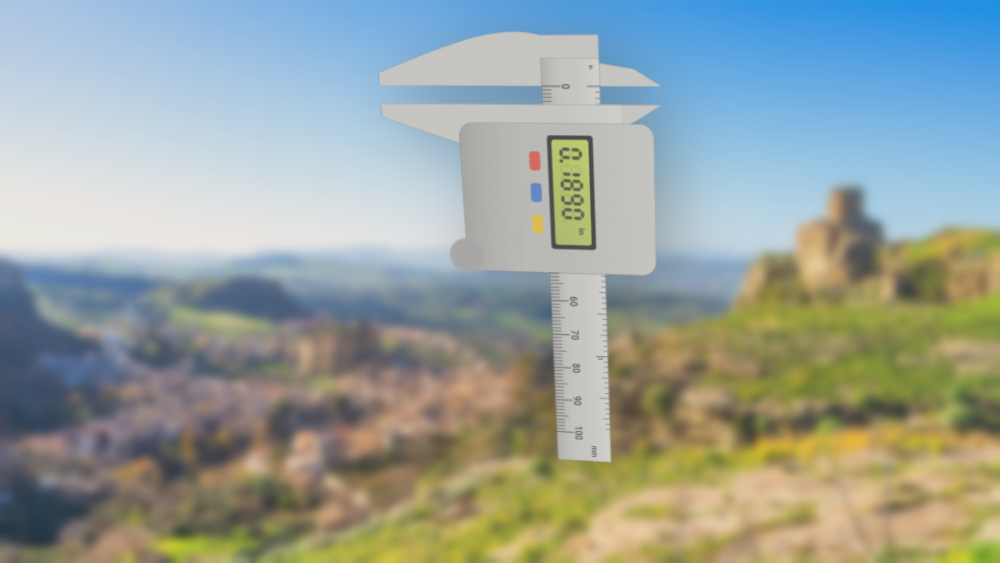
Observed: 0.1890 in
